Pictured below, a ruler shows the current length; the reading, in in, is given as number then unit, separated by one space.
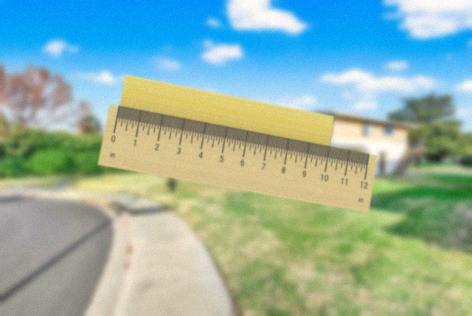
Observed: 10 in
